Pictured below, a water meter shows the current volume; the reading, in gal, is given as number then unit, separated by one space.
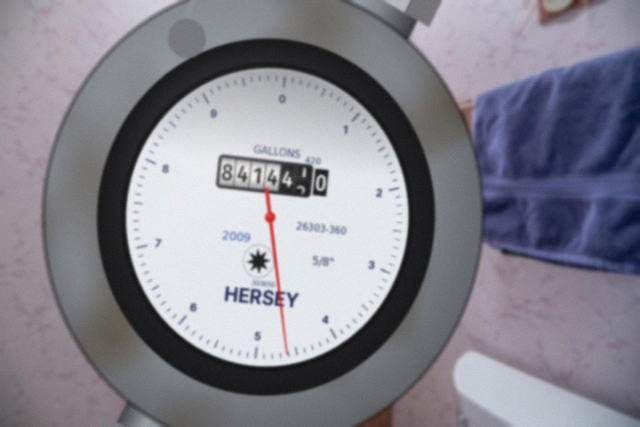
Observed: 8414414.6 gal
